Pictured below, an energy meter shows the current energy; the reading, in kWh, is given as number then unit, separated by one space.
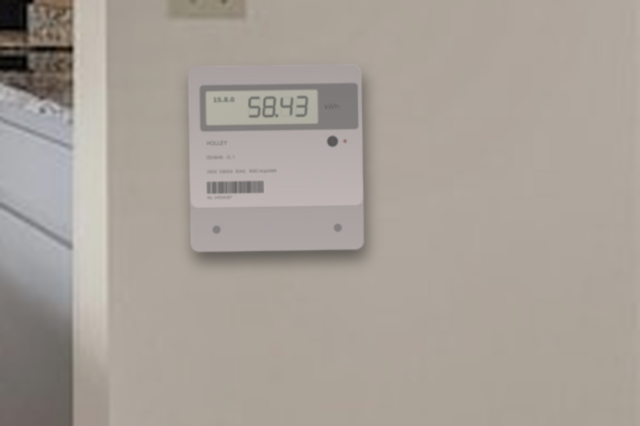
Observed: 58.43 kWh
